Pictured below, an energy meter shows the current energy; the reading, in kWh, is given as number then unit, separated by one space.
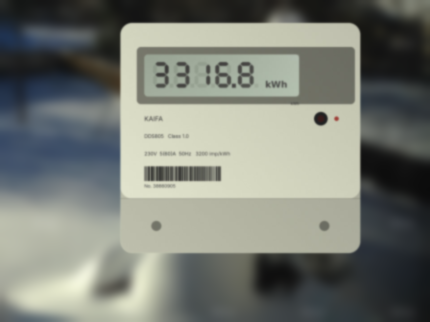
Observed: 3316.8 kWh
